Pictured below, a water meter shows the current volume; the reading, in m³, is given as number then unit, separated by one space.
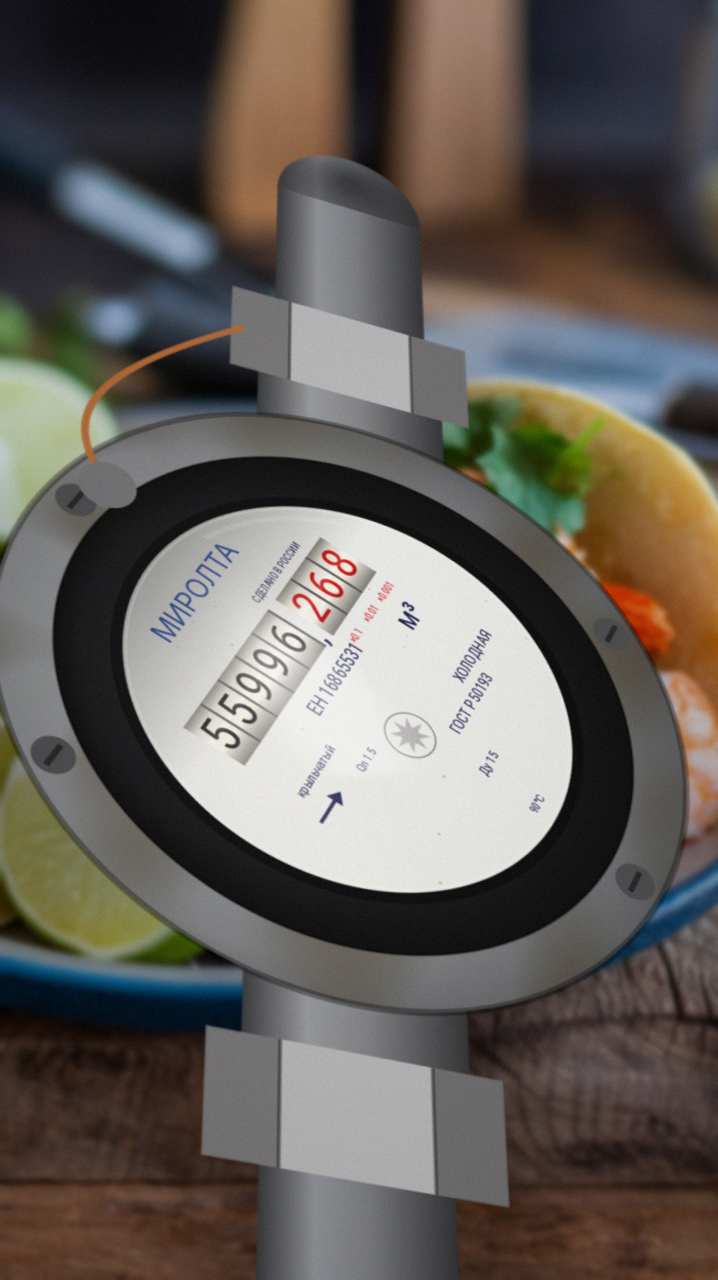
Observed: 55996.268 m³
